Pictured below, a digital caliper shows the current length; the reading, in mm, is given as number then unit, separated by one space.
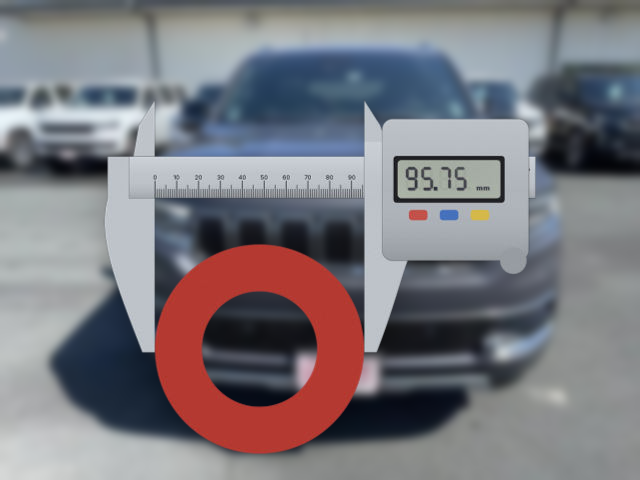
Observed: 95.75 mm
